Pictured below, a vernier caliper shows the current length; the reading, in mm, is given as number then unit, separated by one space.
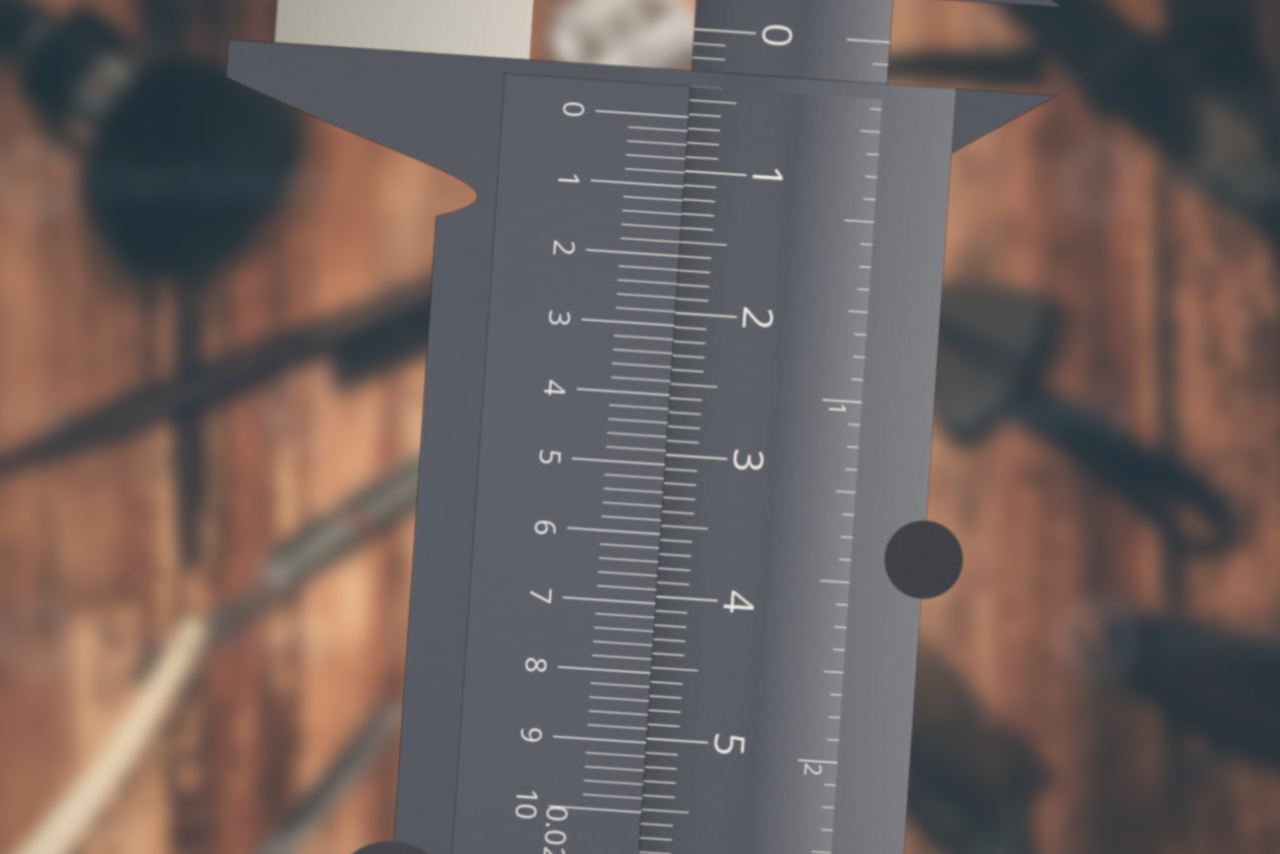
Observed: 6.2 mm
